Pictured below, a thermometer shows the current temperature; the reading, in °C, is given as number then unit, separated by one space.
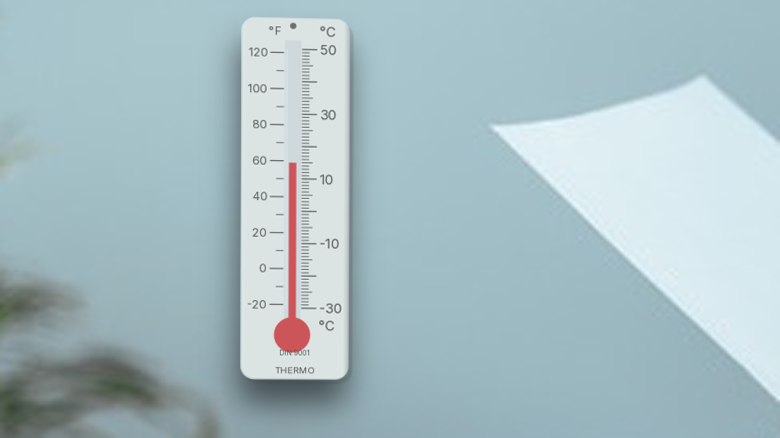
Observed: 15 °C
